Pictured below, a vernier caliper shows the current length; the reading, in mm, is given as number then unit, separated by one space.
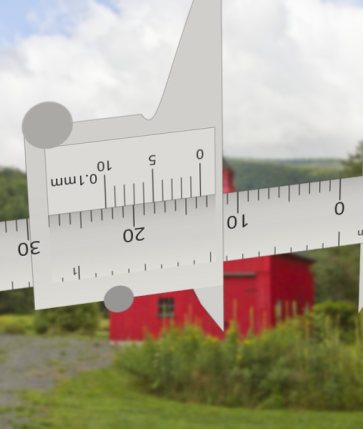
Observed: 13.6 mm
